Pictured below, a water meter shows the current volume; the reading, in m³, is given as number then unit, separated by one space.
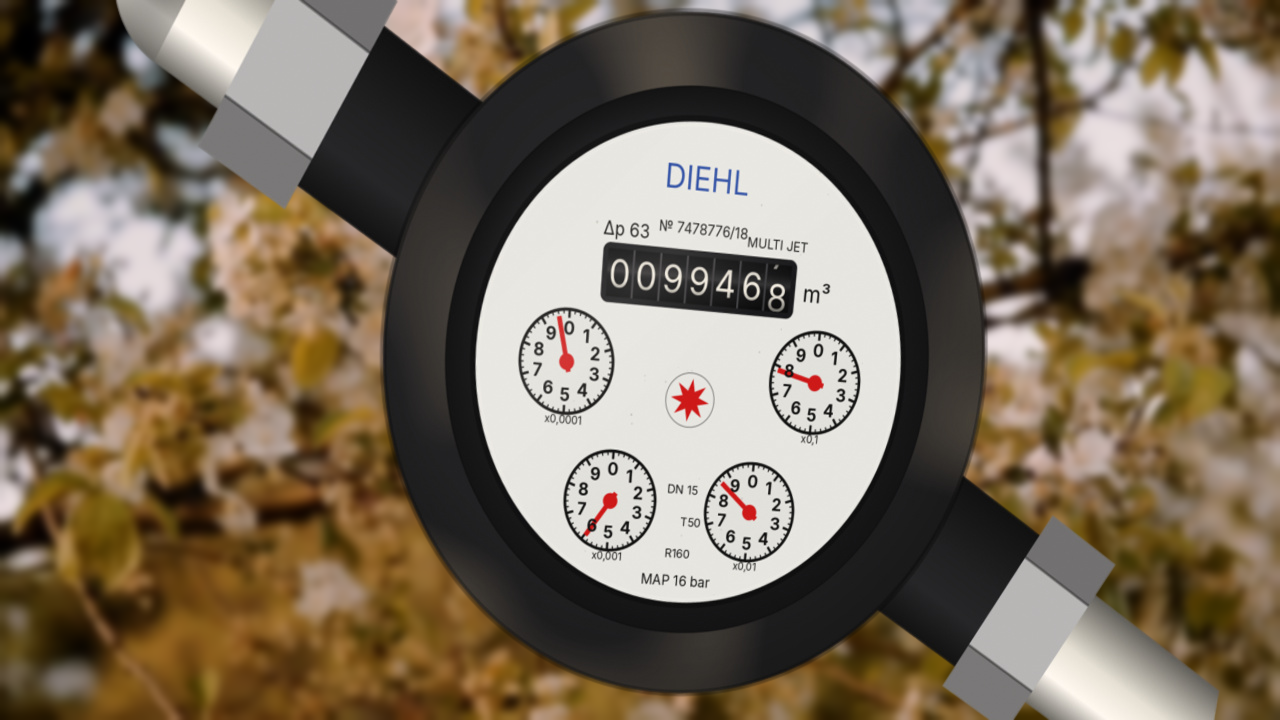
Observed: 99467.7859 m³
